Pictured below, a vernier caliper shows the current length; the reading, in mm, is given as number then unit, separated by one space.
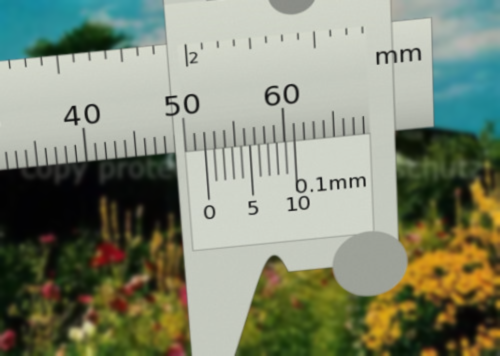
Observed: 52.0 mm
